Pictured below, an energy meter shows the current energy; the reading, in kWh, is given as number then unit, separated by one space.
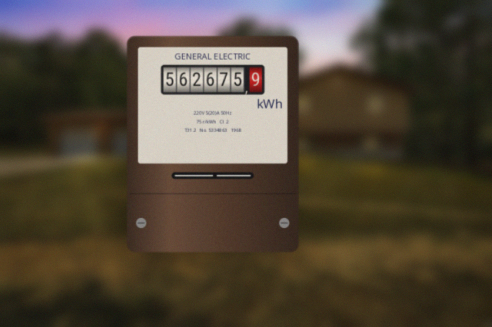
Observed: 562675.9 kWh
